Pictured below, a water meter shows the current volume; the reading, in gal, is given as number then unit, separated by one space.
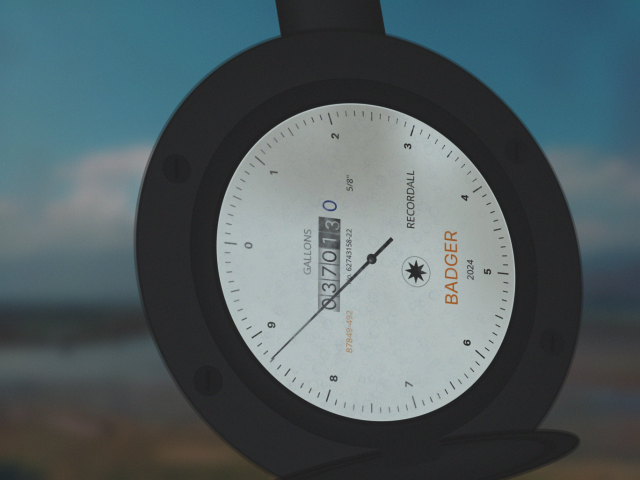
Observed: 370128.7 gal
